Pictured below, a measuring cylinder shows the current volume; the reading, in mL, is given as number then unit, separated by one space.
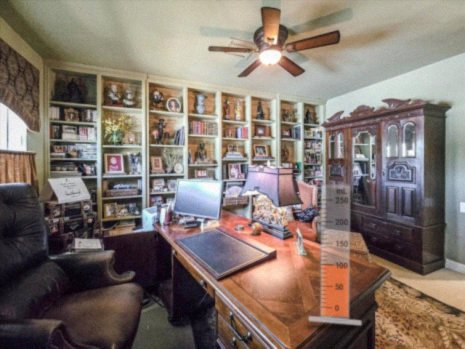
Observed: 100 mL
